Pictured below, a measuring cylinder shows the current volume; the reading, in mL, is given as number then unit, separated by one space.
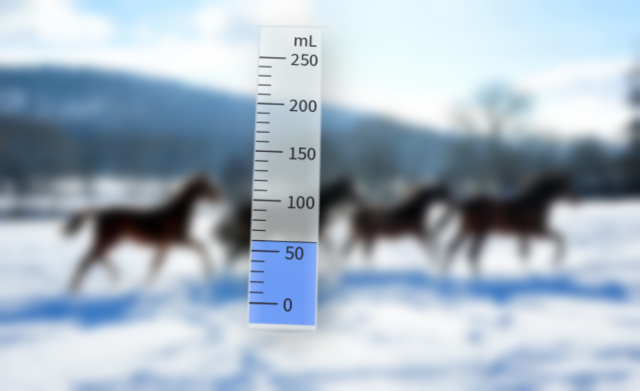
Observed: 60 mL
